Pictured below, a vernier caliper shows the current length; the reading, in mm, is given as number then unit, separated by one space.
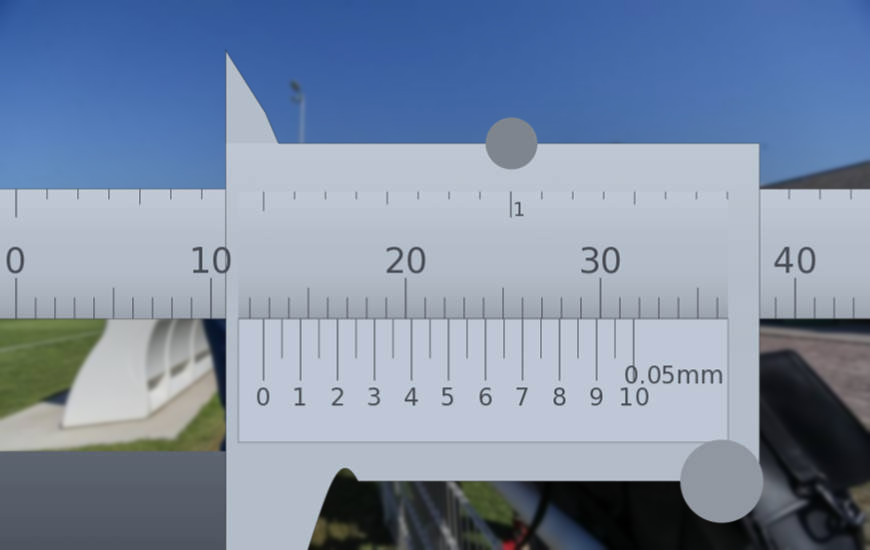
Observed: 12.7 mm
